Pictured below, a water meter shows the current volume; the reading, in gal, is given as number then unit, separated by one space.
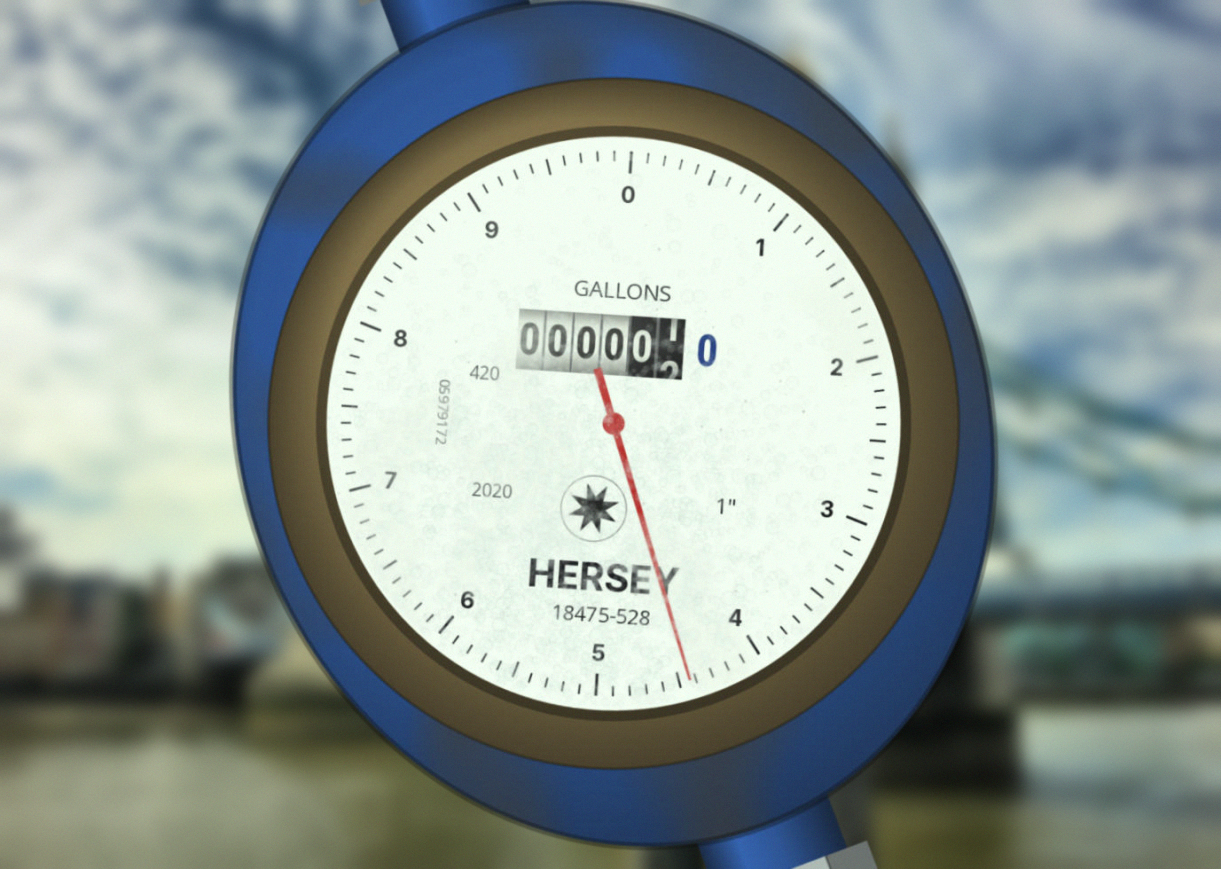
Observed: 14.4 gal
